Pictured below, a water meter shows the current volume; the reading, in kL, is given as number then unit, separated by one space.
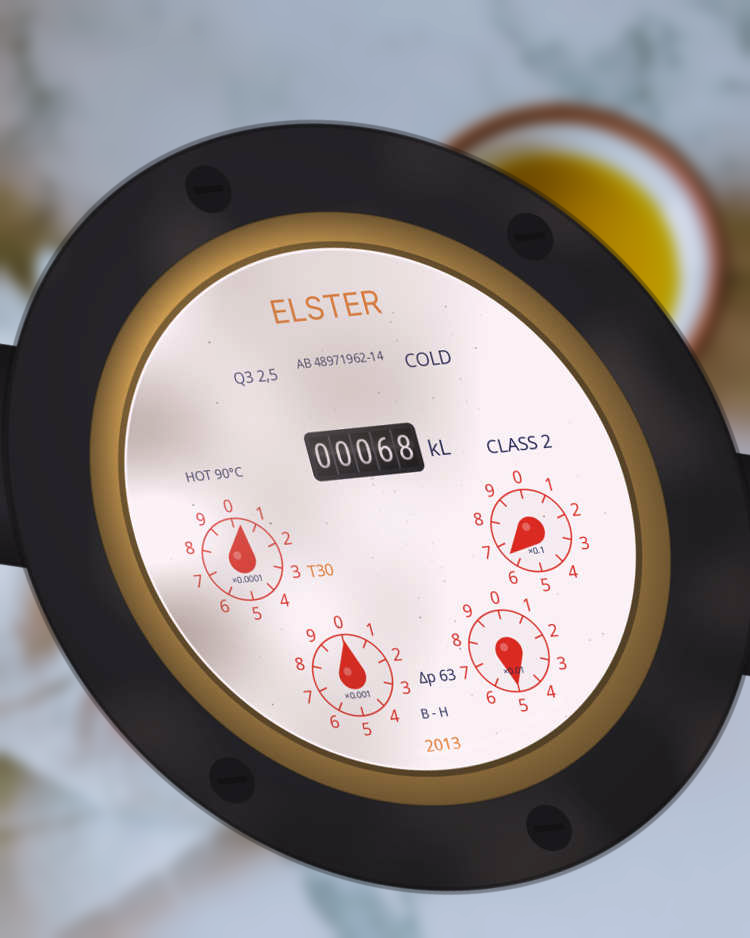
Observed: 68.6500 kL
